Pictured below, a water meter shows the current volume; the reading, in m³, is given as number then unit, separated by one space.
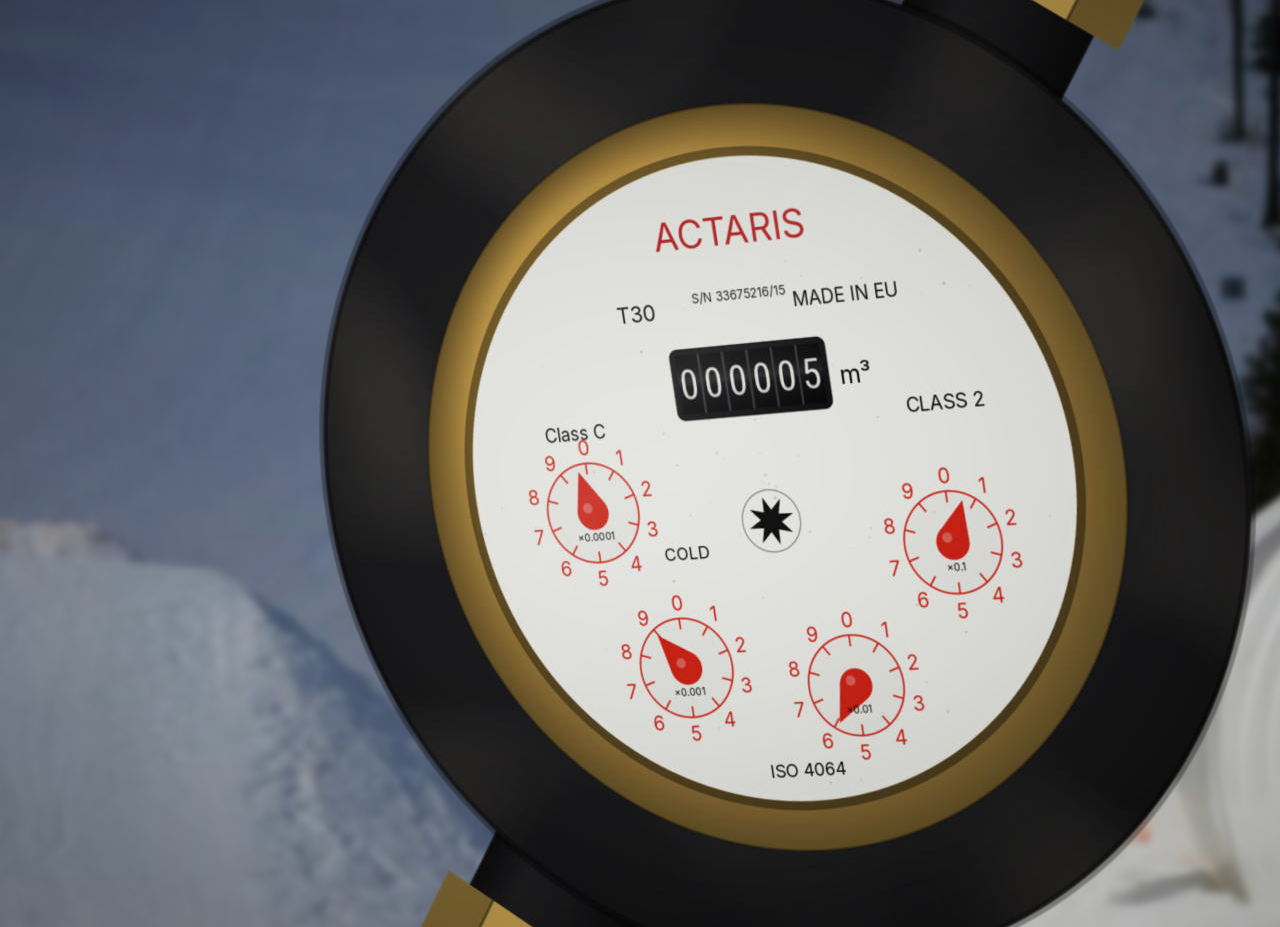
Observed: 5.0589 m³
